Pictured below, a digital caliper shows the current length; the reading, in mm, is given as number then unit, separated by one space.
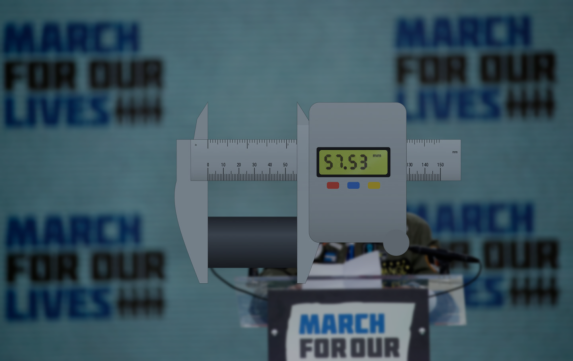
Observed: 57.53 mm
